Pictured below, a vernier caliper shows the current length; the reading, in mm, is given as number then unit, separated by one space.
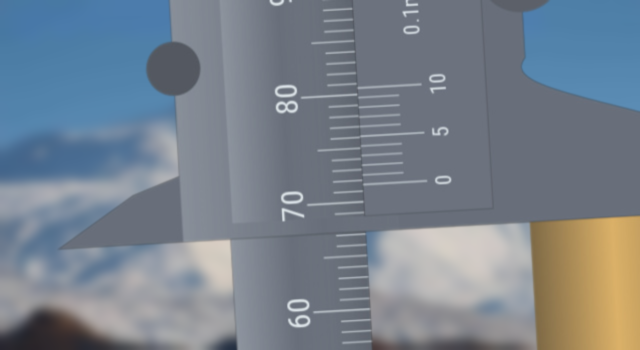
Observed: 71.6 mm
